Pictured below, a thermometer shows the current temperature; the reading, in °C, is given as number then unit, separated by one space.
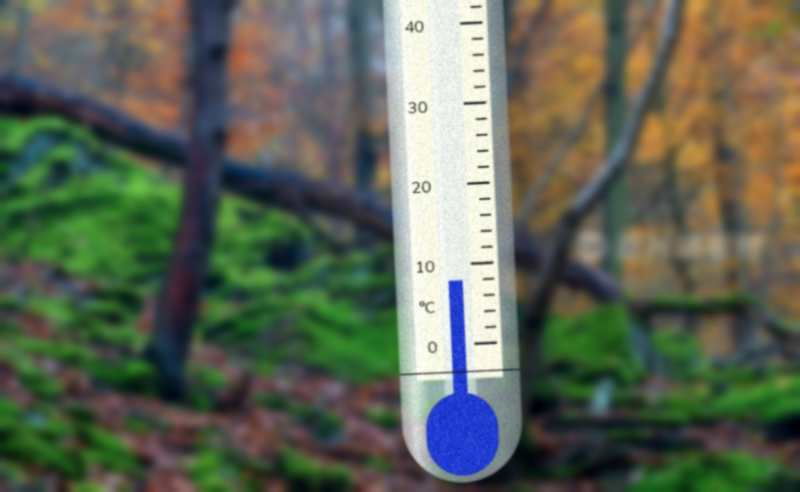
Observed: 8 °C
